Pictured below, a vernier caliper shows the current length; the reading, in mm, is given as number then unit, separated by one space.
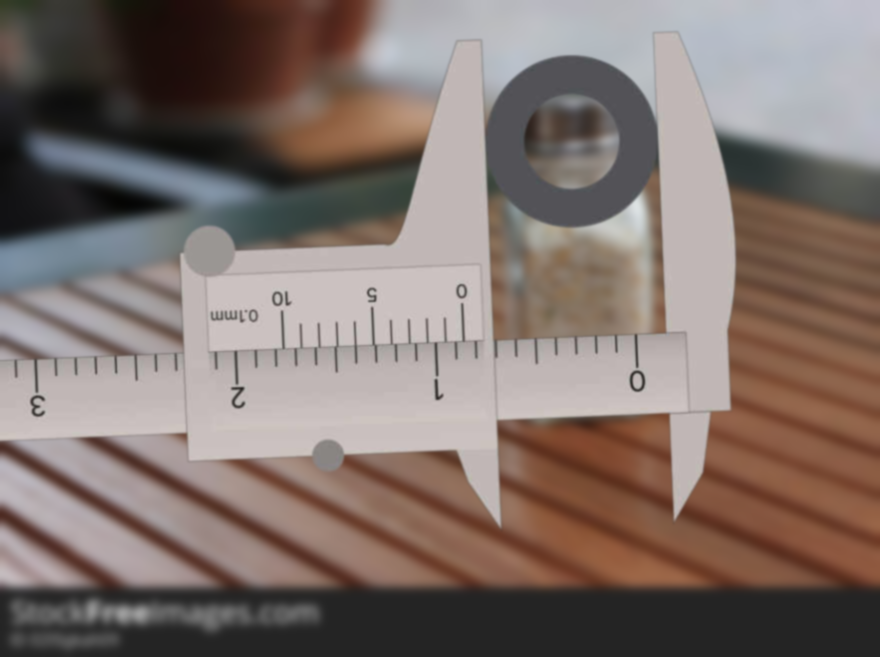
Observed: 8.6 mm
